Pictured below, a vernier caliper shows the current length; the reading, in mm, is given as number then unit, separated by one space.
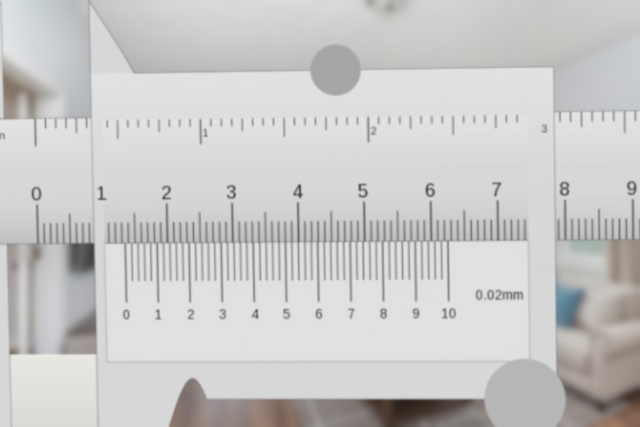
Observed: 13.5 mm
